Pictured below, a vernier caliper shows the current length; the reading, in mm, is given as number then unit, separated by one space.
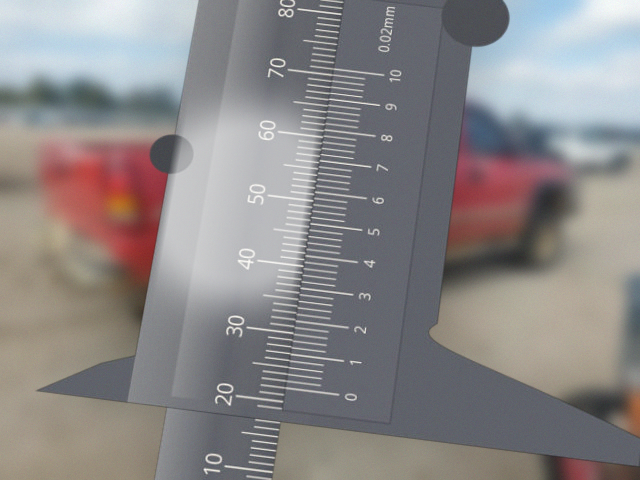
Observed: 22.0 mm
